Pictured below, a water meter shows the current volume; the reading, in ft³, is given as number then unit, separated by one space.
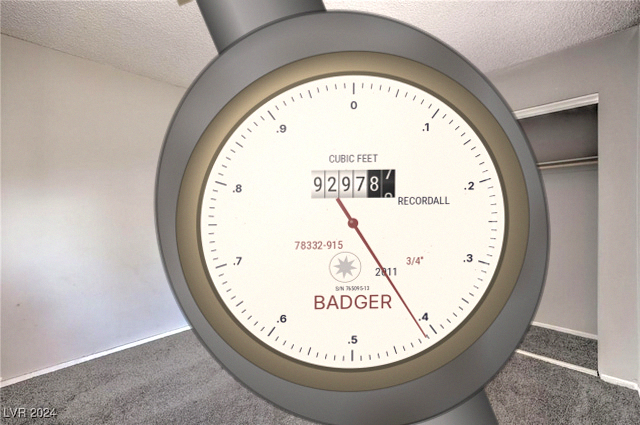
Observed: 929787.41 ft³
